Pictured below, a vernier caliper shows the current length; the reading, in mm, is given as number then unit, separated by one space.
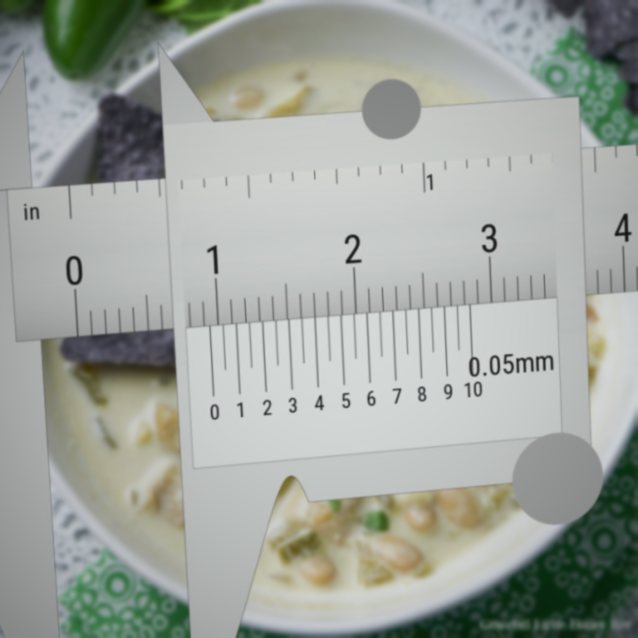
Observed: 9.4 mm
